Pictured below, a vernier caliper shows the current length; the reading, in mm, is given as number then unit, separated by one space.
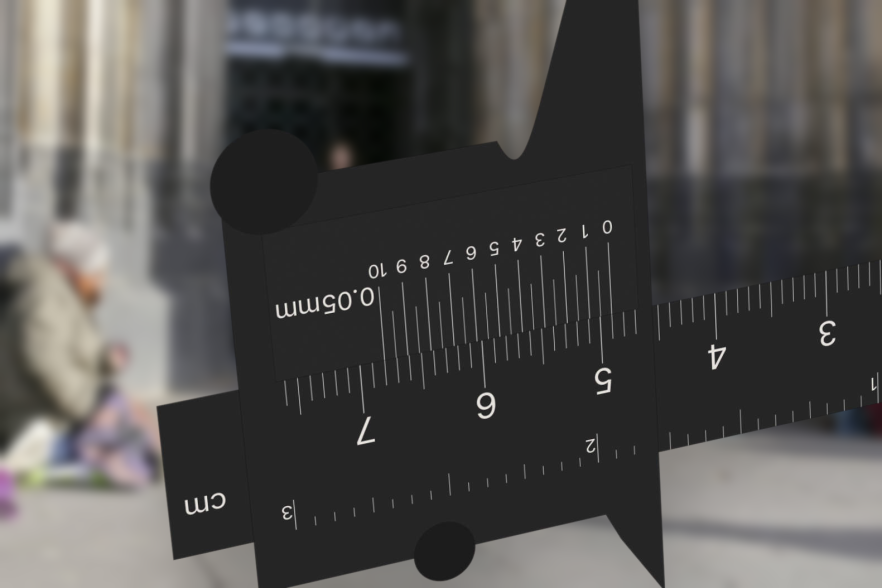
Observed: 49.0 mm
